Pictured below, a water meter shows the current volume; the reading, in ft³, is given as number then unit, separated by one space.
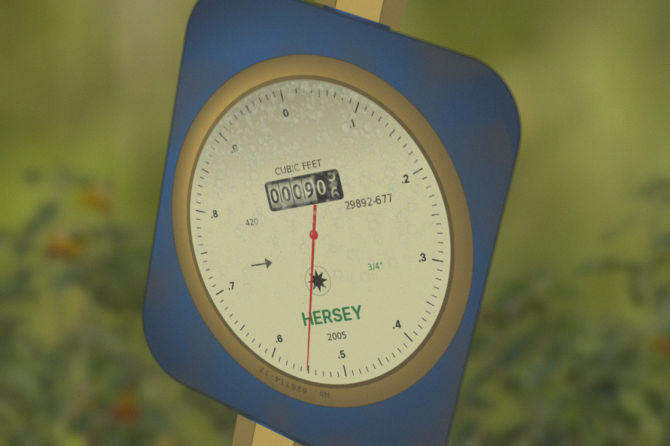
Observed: 905.55 ft³
